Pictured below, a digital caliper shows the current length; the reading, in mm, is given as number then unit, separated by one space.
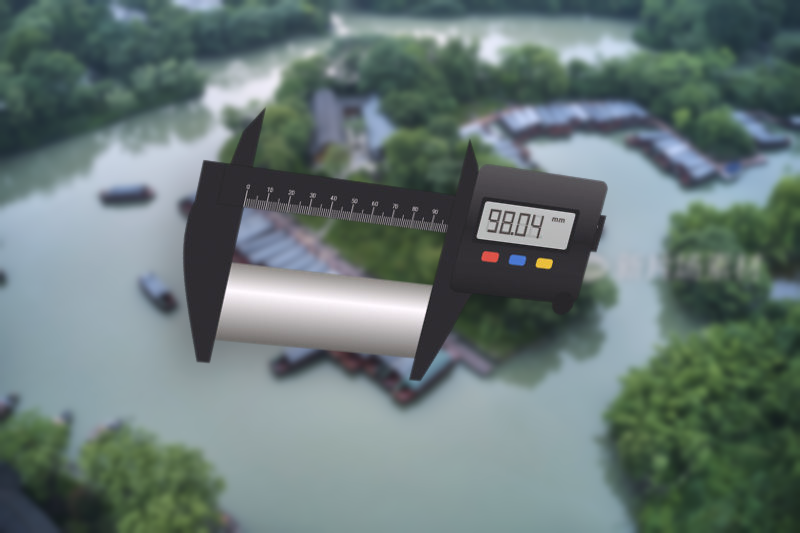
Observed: 98.04 mm
